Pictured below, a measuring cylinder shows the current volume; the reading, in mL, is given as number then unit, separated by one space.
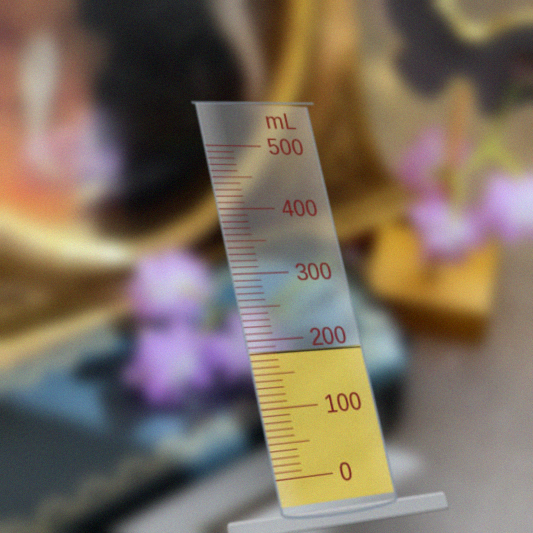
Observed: 180 mL
